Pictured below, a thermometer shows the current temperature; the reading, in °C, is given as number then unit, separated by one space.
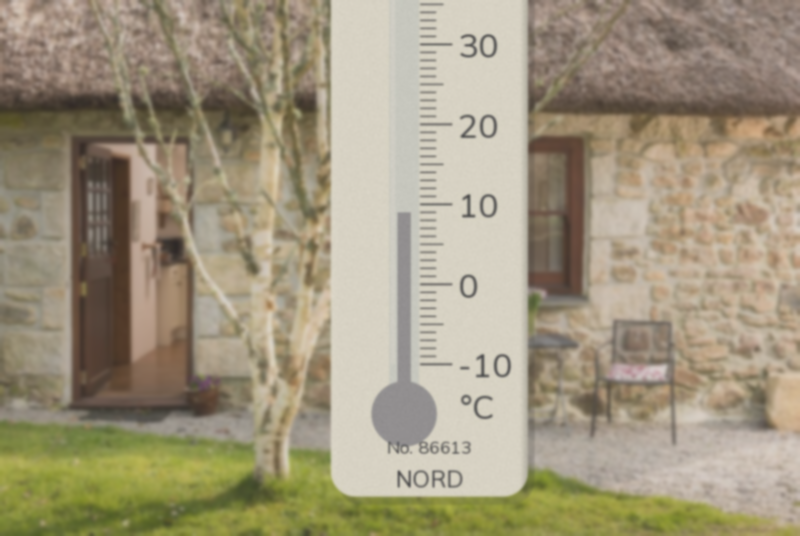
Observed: 9 °C
